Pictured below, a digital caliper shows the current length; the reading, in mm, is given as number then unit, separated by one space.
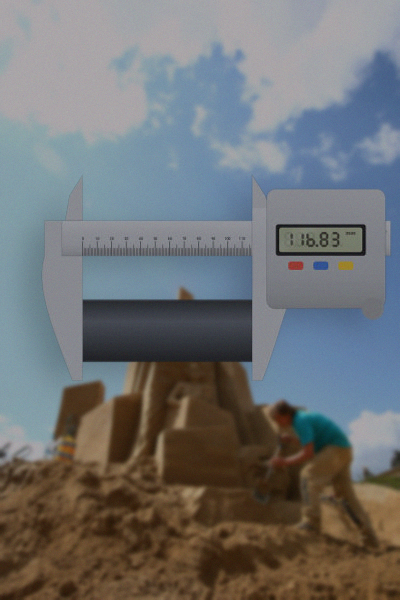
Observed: 116.83 mm
